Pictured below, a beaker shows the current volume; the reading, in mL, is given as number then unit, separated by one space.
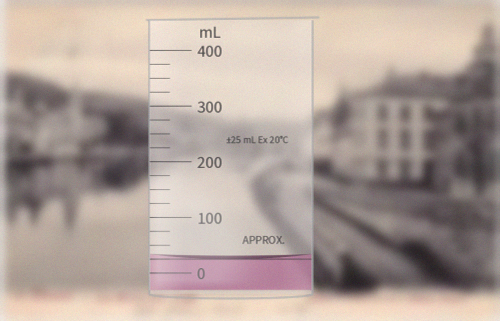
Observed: 25 mL
